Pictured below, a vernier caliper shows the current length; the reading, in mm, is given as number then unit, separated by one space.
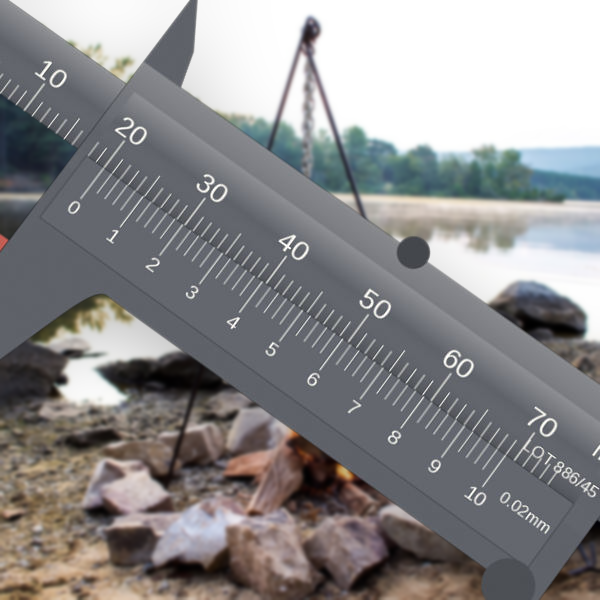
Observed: 20.0 mm
